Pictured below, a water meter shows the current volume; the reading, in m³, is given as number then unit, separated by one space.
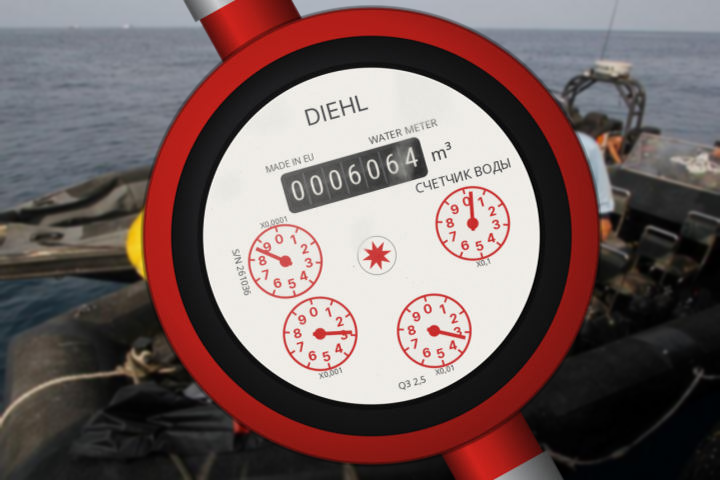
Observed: 6064.0328 m³
